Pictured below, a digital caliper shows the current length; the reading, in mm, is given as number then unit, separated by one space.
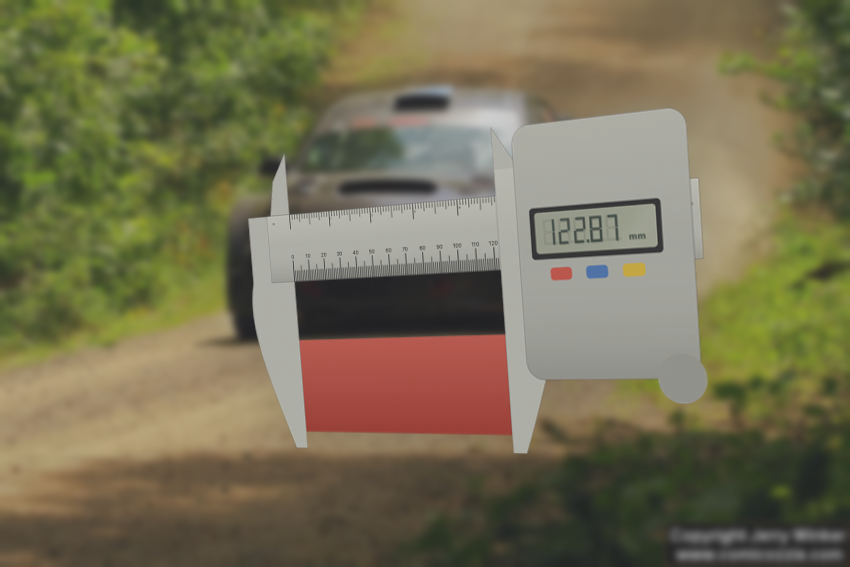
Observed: 122.87 mm
